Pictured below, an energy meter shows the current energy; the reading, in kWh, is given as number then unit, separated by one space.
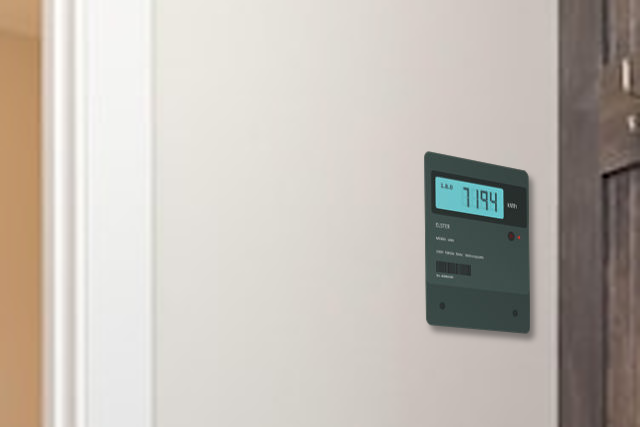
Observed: 7194 kWh
